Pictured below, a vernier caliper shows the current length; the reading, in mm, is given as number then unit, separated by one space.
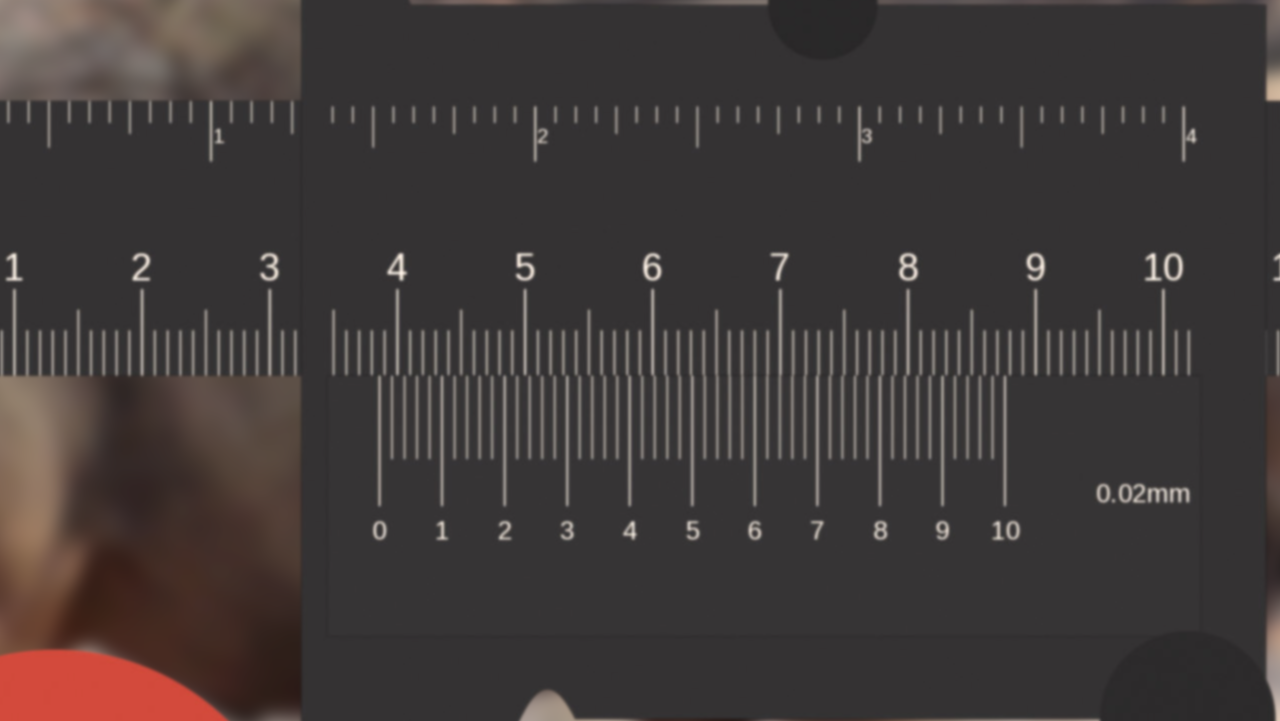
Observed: 38.6 mm
